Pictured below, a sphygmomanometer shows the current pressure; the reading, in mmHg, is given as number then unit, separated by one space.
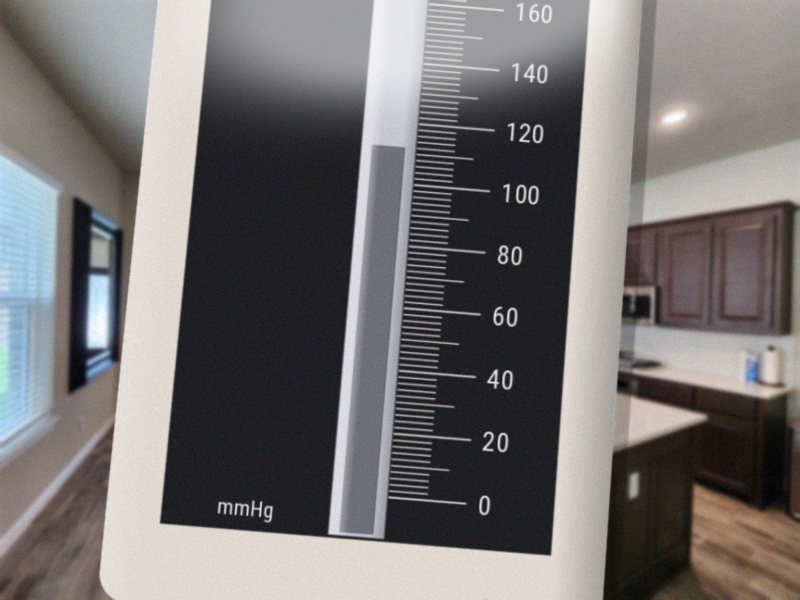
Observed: 112 mmHg
